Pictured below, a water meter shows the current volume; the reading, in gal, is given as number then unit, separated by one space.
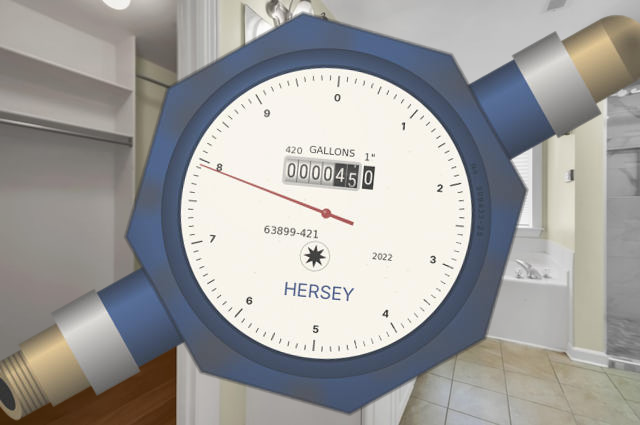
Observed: 447.9 gal
